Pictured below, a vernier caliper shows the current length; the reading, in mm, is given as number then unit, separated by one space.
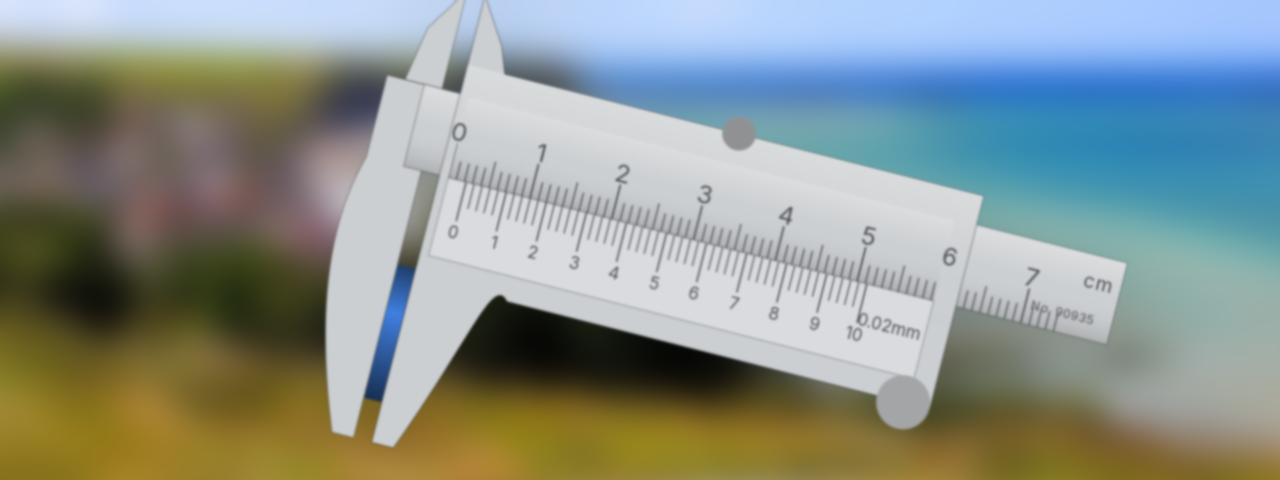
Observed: 2.2 mm
